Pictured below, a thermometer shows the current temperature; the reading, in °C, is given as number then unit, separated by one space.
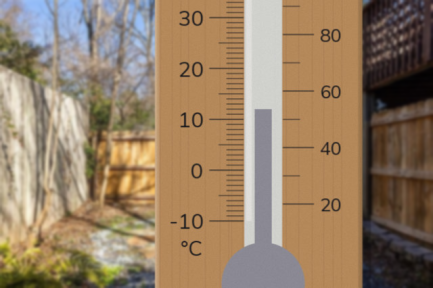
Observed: 12 °C
